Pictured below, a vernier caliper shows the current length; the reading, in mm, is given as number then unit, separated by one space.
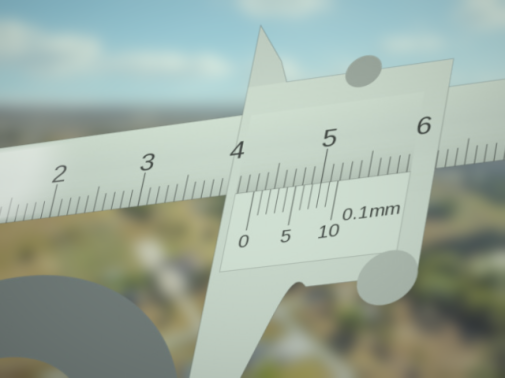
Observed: 42.8 mm
